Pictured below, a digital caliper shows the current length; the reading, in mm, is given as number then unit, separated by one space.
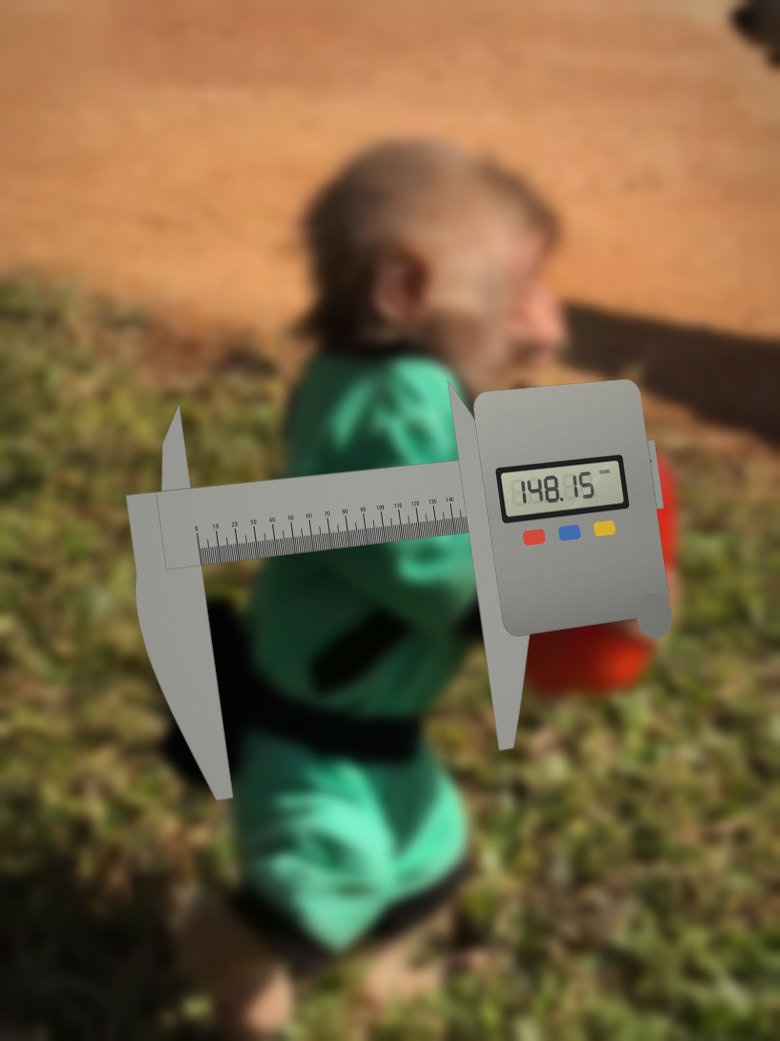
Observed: 148.15 mm
